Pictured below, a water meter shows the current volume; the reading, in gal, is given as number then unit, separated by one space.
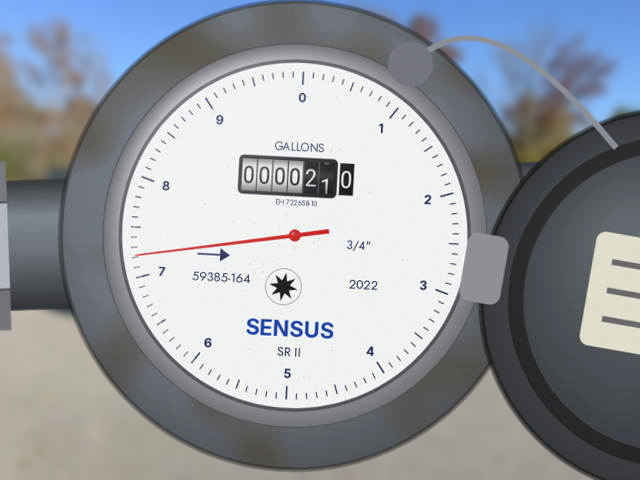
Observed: 207.2 gal
